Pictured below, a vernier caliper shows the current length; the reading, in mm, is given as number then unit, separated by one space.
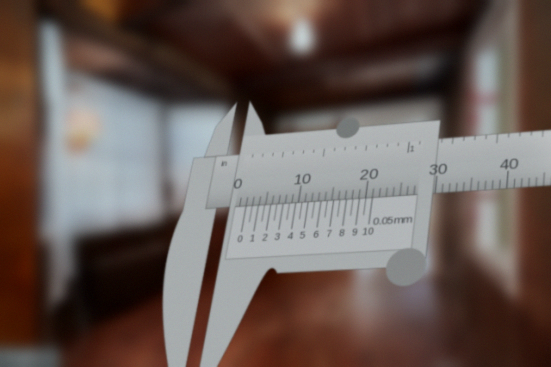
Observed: 2.0 mm
